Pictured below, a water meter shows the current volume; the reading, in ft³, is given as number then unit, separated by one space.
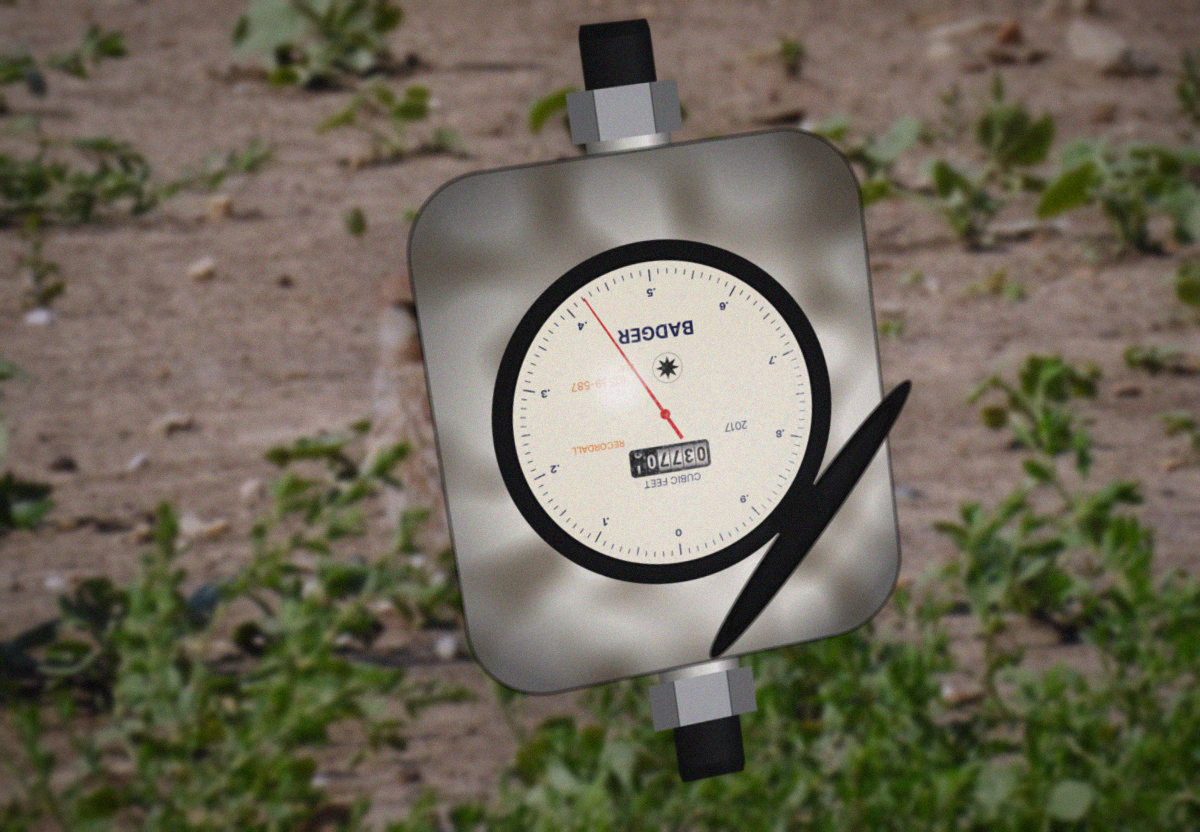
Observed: 37701.42 ft³
